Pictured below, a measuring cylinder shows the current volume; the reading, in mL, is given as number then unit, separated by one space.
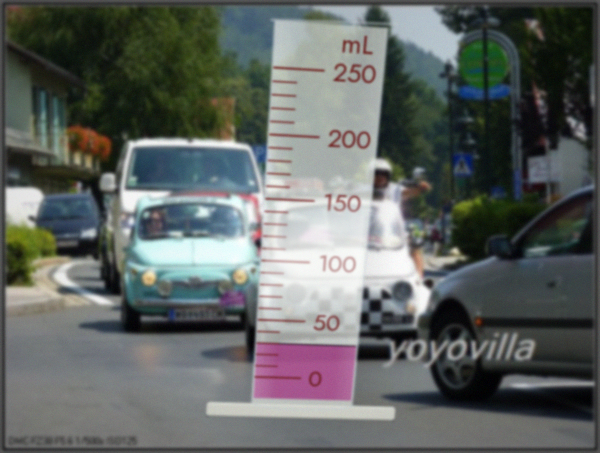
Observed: 30 mL
